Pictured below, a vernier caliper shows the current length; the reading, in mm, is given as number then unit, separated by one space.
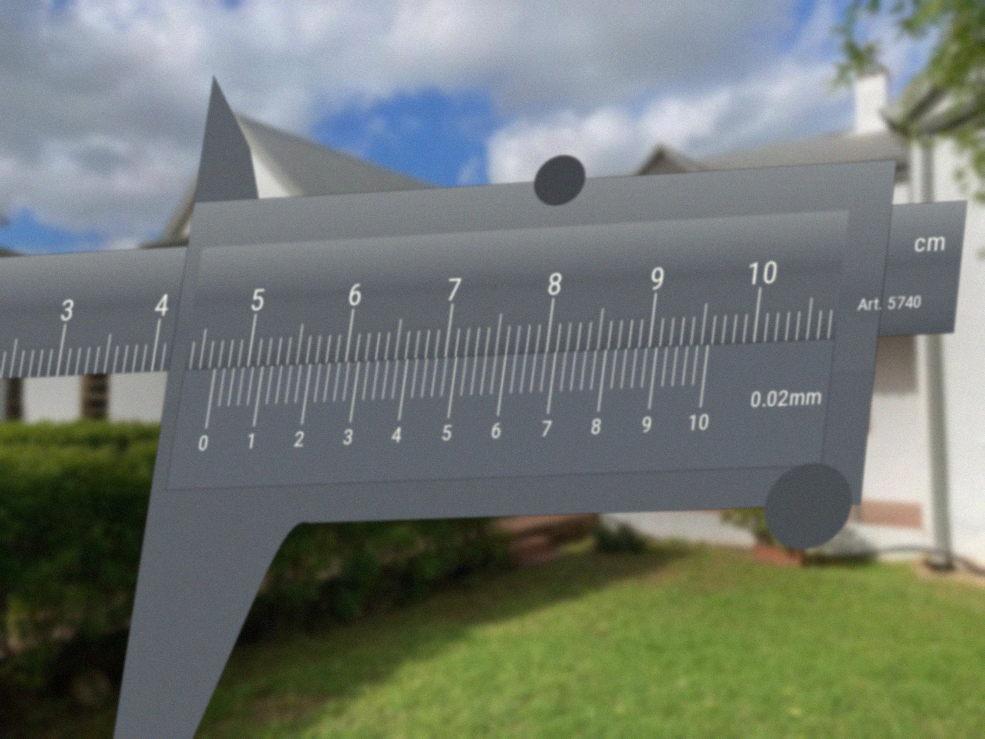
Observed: 46.6 mm
